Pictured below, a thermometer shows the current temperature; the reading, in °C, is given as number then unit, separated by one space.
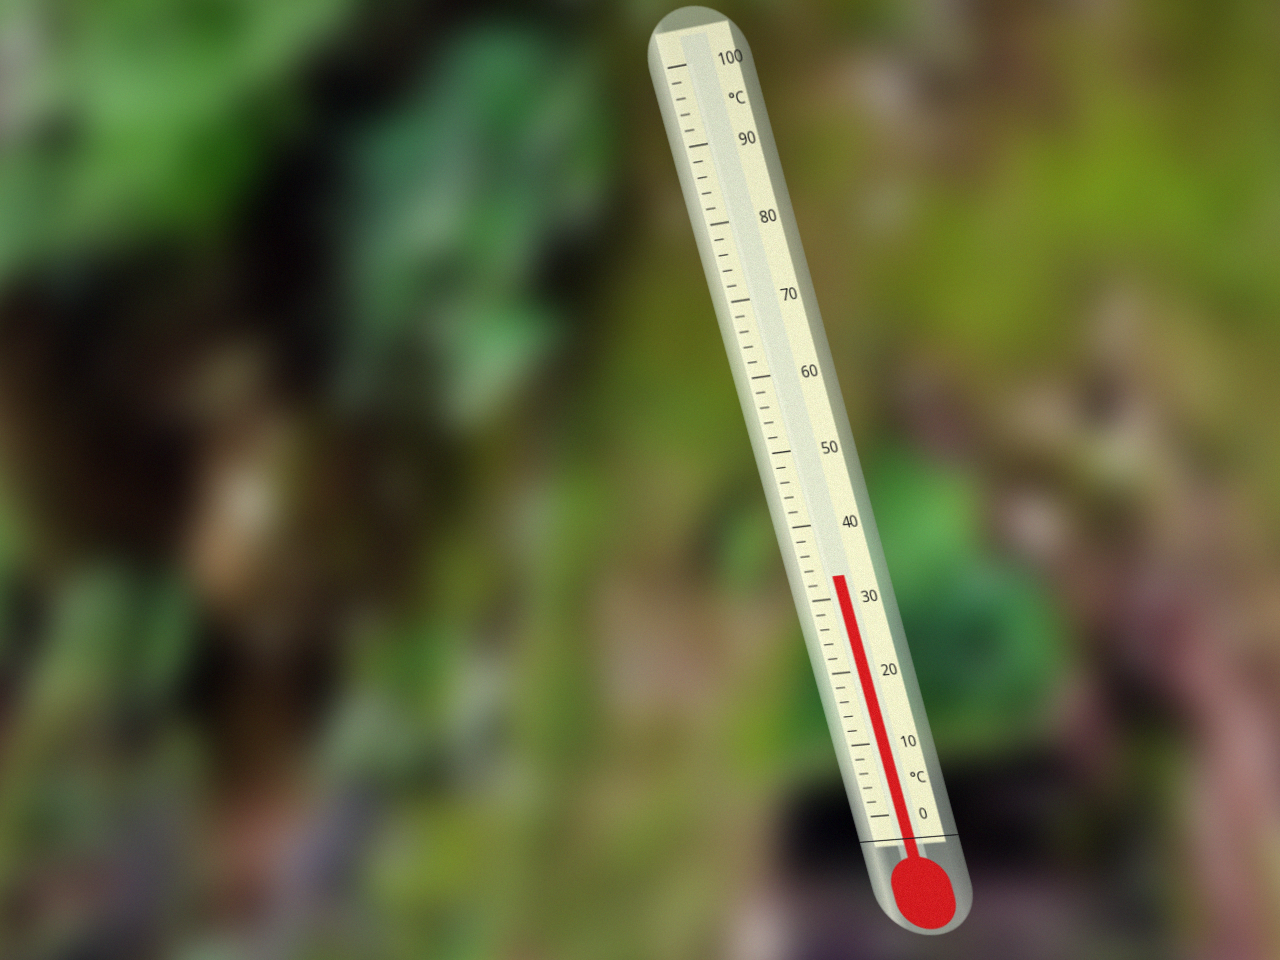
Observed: 33 °C
